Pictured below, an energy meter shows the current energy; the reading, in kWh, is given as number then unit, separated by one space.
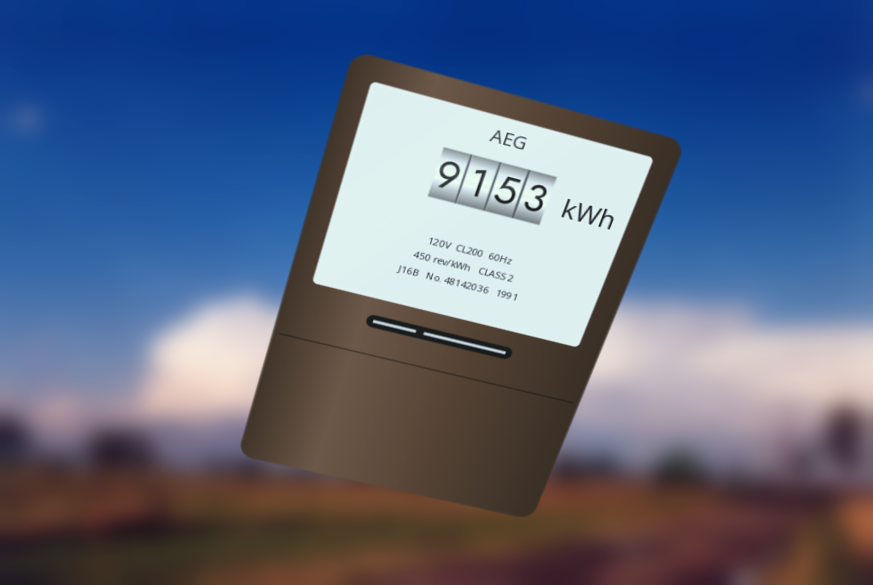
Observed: 9153 kWh
